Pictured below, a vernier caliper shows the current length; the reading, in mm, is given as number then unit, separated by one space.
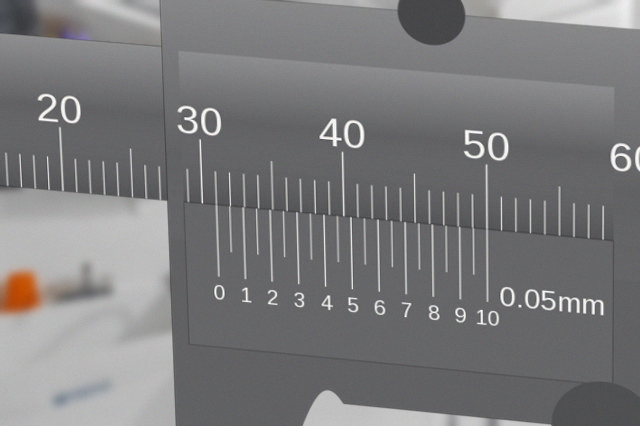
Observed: 31.0 mm
